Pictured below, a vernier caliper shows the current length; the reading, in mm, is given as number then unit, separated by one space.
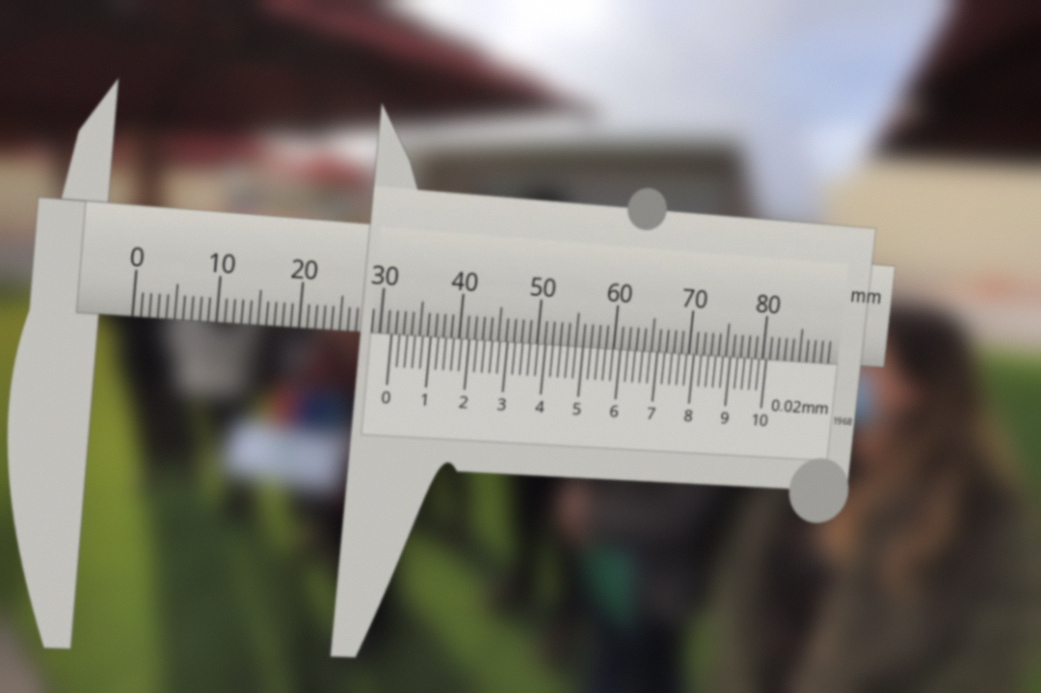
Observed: 31.5 mm
